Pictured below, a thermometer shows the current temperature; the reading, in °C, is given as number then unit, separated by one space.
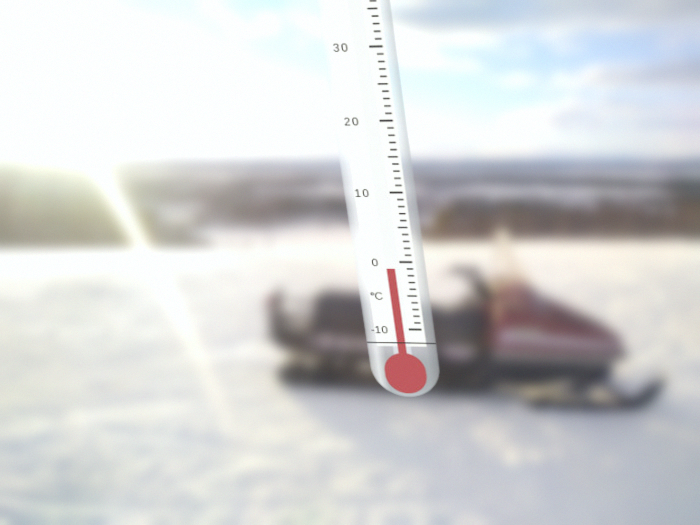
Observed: -1 °C
